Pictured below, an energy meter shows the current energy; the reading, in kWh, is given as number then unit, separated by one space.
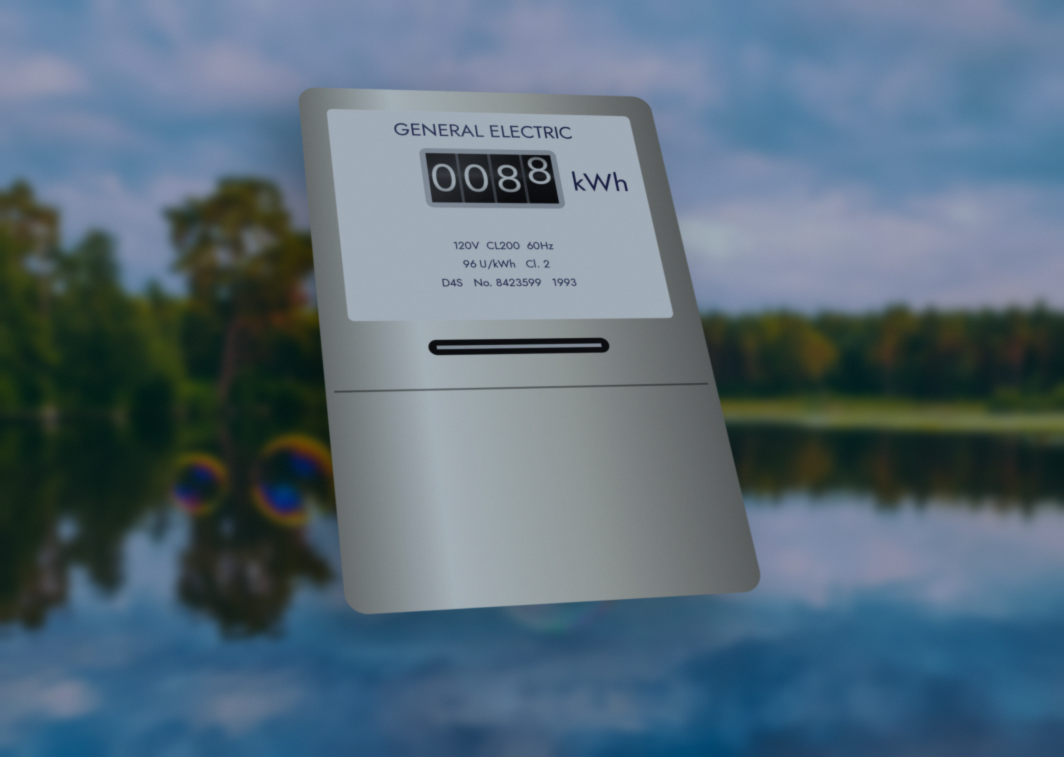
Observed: 88 kWh
